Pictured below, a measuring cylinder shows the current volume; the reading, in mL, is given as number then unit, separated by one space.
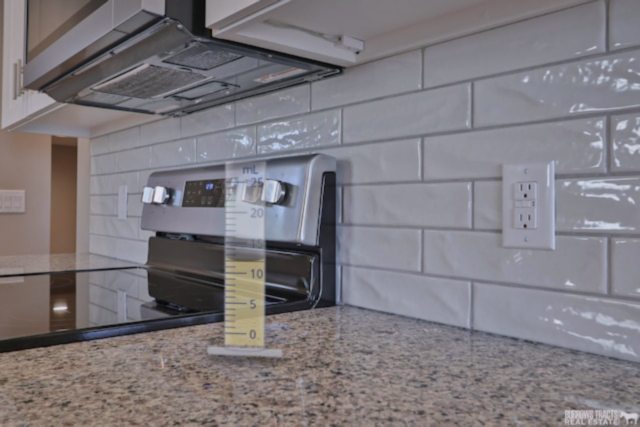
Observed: 12 mL
